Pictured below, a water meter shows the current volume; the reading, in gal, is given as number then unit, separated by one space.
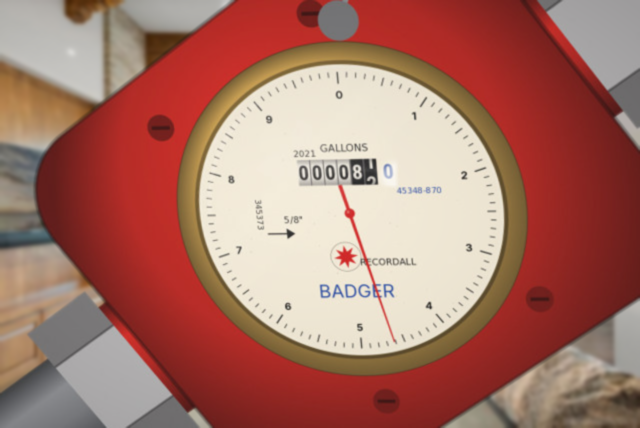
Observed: 814.6 gal
